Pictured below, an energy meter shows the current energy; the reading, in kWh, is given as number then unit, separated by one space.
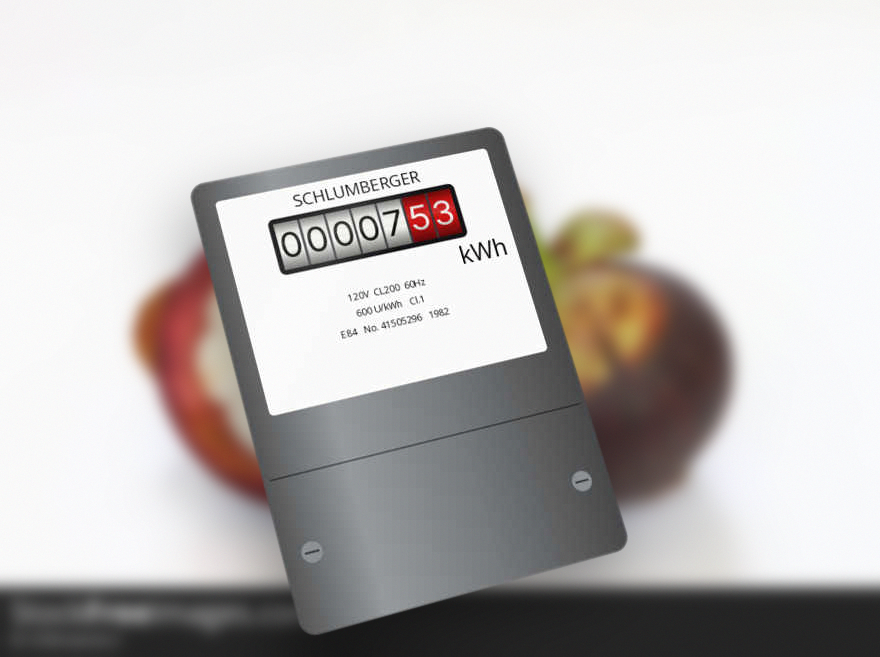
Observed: 7.53 kWh
